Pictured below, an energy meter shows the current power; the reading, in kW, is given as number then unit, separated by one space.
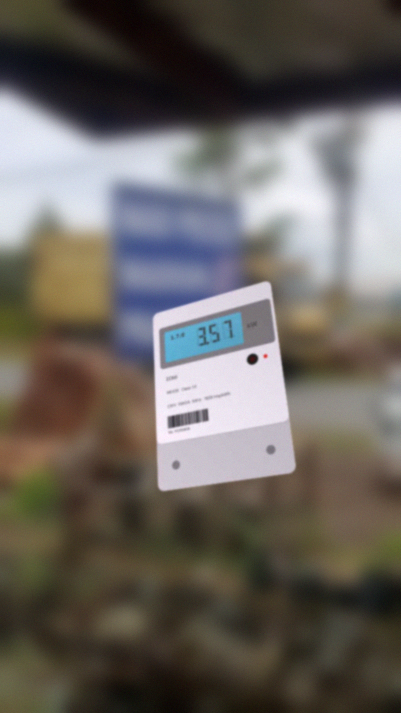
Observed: 3.57 kW
